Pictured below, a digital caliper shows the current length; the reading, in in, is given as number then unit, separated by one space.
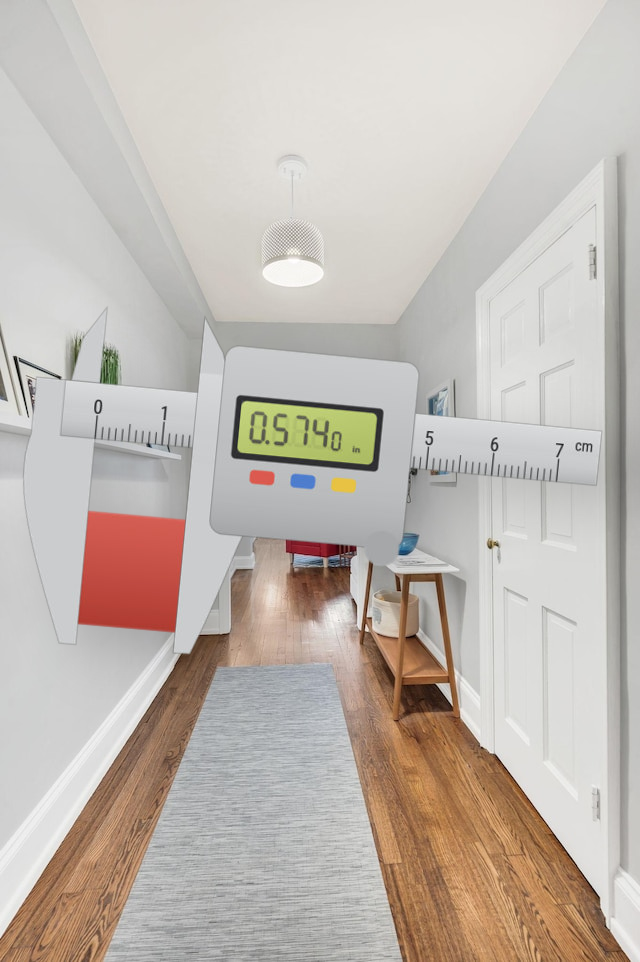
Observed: 0.5740 in
